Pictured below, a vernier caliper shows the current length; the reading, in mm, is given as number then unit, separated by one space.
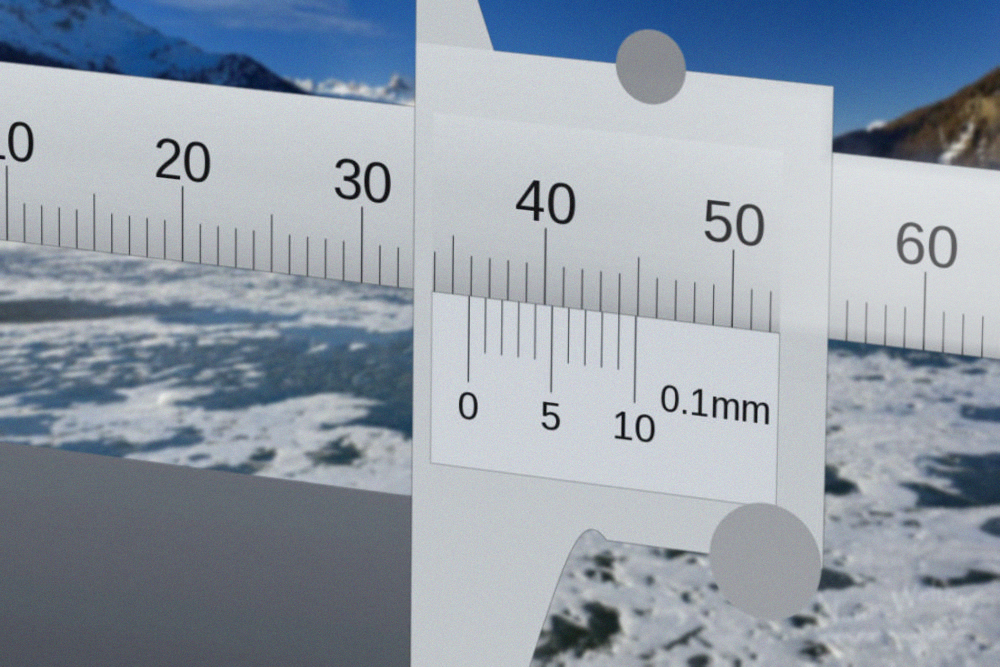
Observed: 35.9 mm
